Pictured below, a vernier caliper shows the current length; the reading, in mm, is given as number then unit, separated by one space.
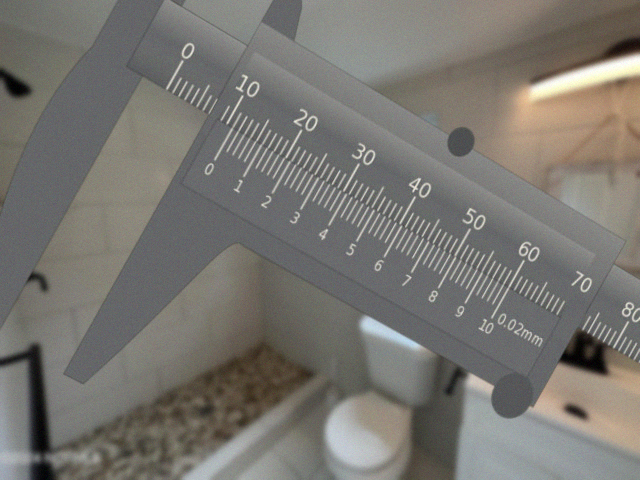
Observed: 11.0 mm
